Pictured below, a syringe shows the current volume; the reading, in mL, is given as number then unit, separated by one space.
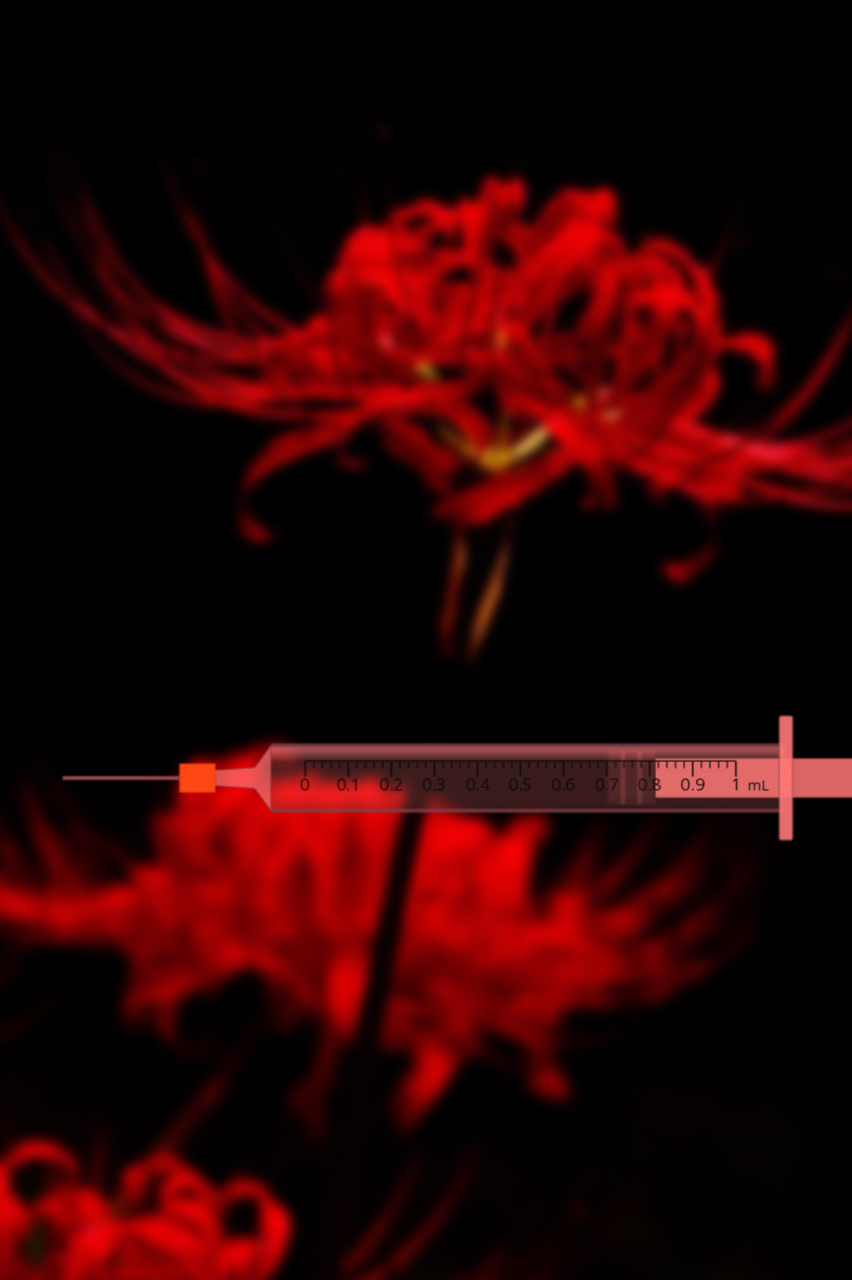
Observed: 0.7 mL
